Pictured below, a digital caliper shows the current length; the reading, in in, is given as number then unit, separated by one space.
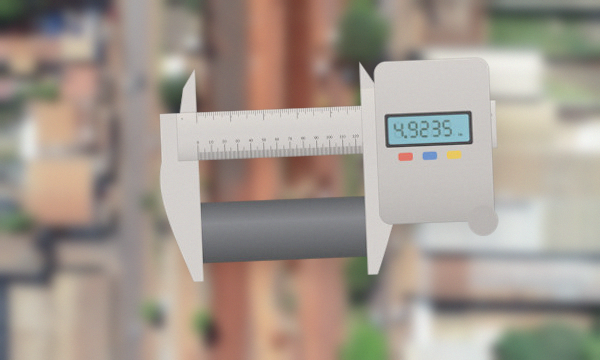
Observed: 4.9235 in
